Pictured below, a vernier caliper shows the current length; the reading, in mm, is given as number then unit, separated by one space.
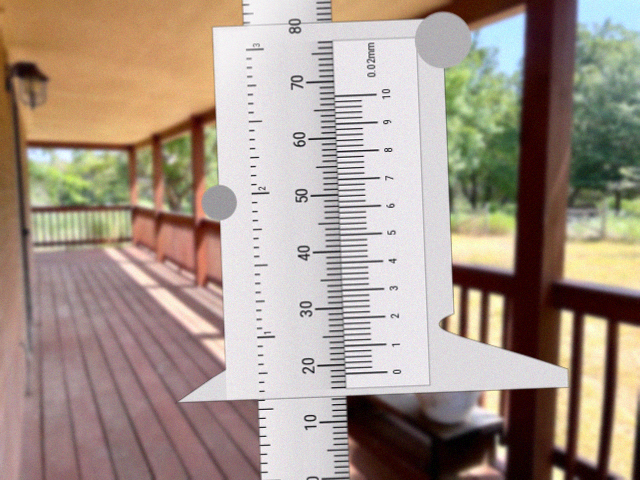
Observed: 18.4 mm
